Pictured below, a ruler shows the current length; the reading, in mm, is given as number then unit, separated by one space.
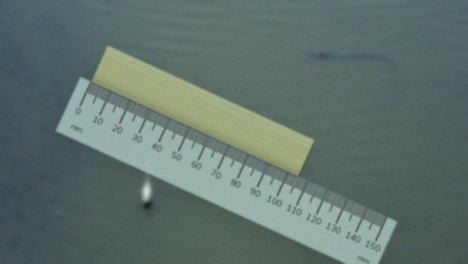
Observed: 105 mm
